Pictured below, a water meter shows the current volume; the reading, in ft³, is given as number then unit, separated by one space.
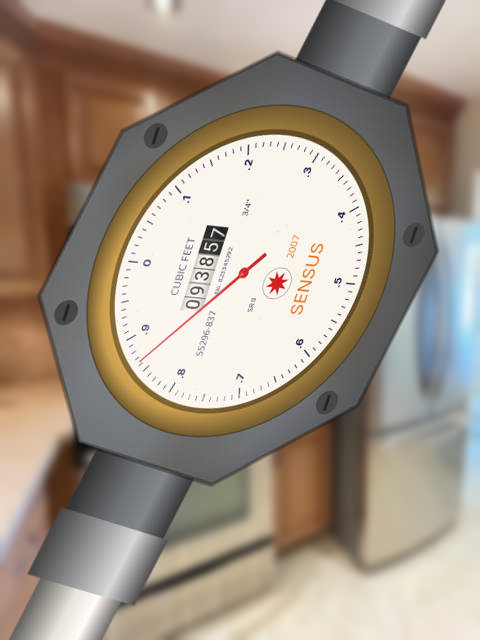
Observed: 93856.86 ft³
